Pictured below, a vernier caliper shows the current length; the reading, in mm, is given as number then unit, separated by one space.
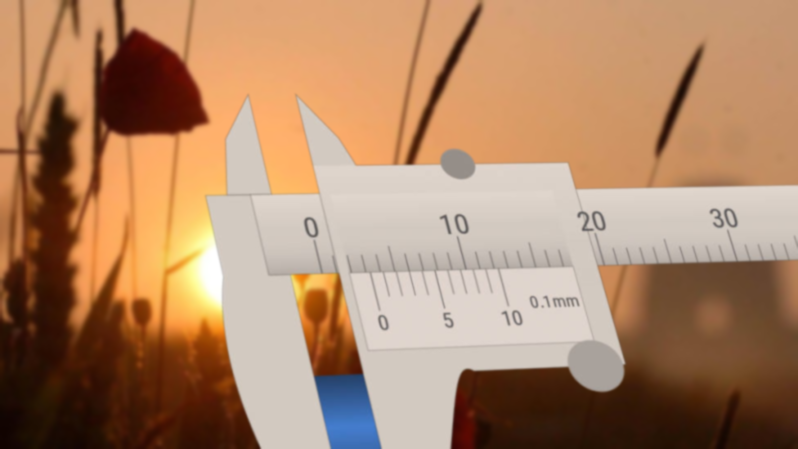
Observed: 3.3 mm
